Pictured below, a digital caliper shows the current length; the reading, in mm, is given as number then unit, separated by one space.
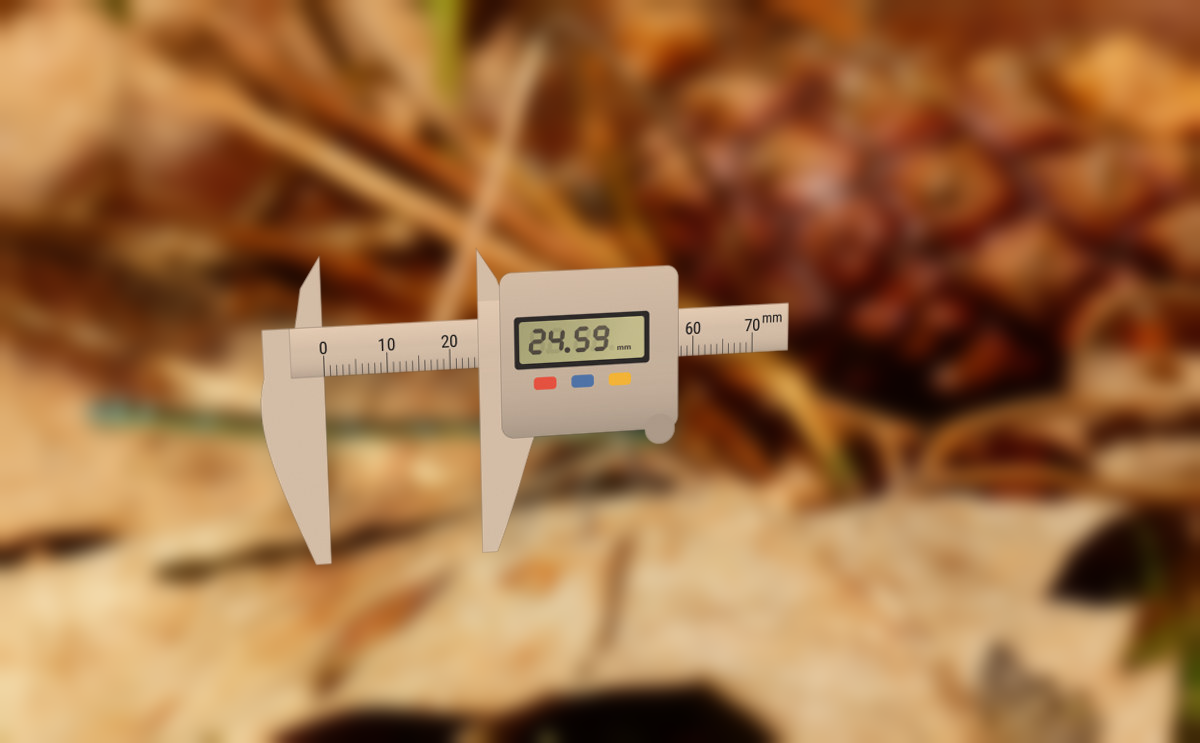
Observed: 24.59 mm
